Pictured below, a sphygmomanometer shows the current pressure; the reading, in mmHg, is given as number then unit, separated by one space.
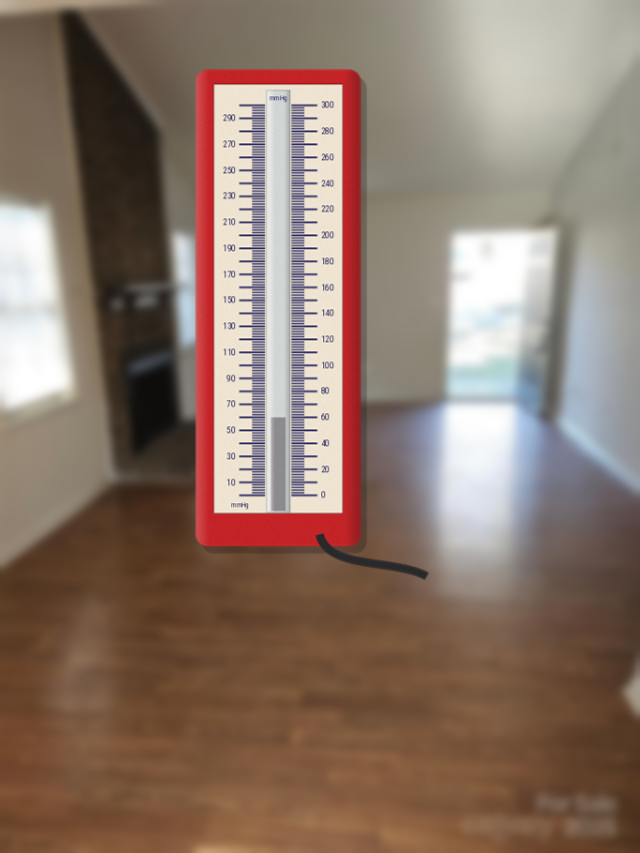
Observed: 60 mmHg
